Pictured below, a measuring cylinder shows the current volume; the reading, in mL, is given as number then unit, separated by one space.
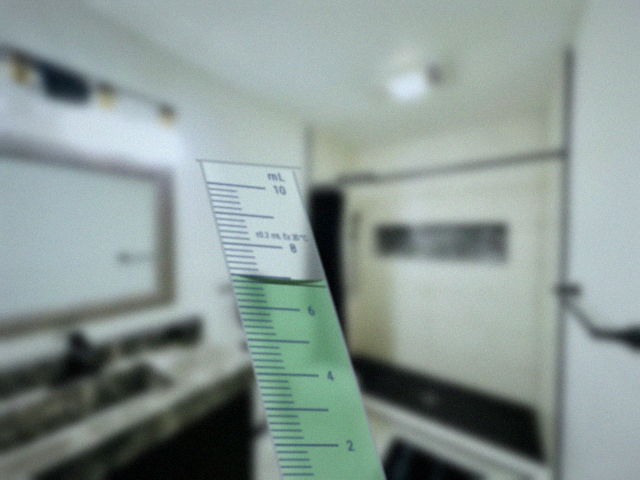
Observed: 6.8 mL
